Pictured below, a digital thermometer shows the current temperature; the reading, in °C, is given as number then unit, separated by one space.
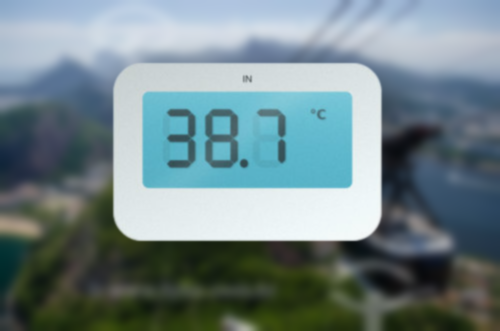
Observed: 38.7 °C
